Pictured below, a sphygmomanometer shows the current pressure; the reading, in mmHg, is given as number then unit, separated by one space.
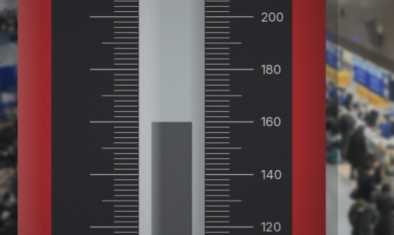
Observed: 160 mmHg
